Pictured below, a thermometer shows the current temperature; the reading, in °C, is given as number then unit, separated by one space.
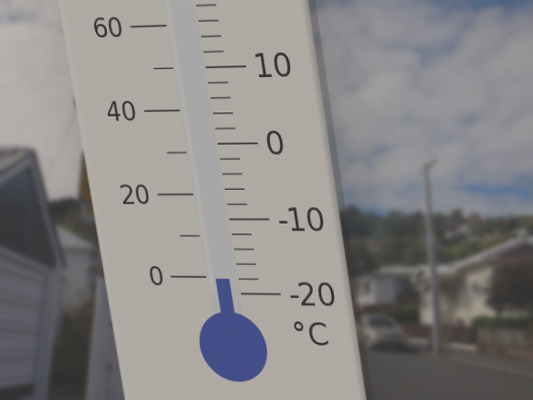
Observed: -18 °C
